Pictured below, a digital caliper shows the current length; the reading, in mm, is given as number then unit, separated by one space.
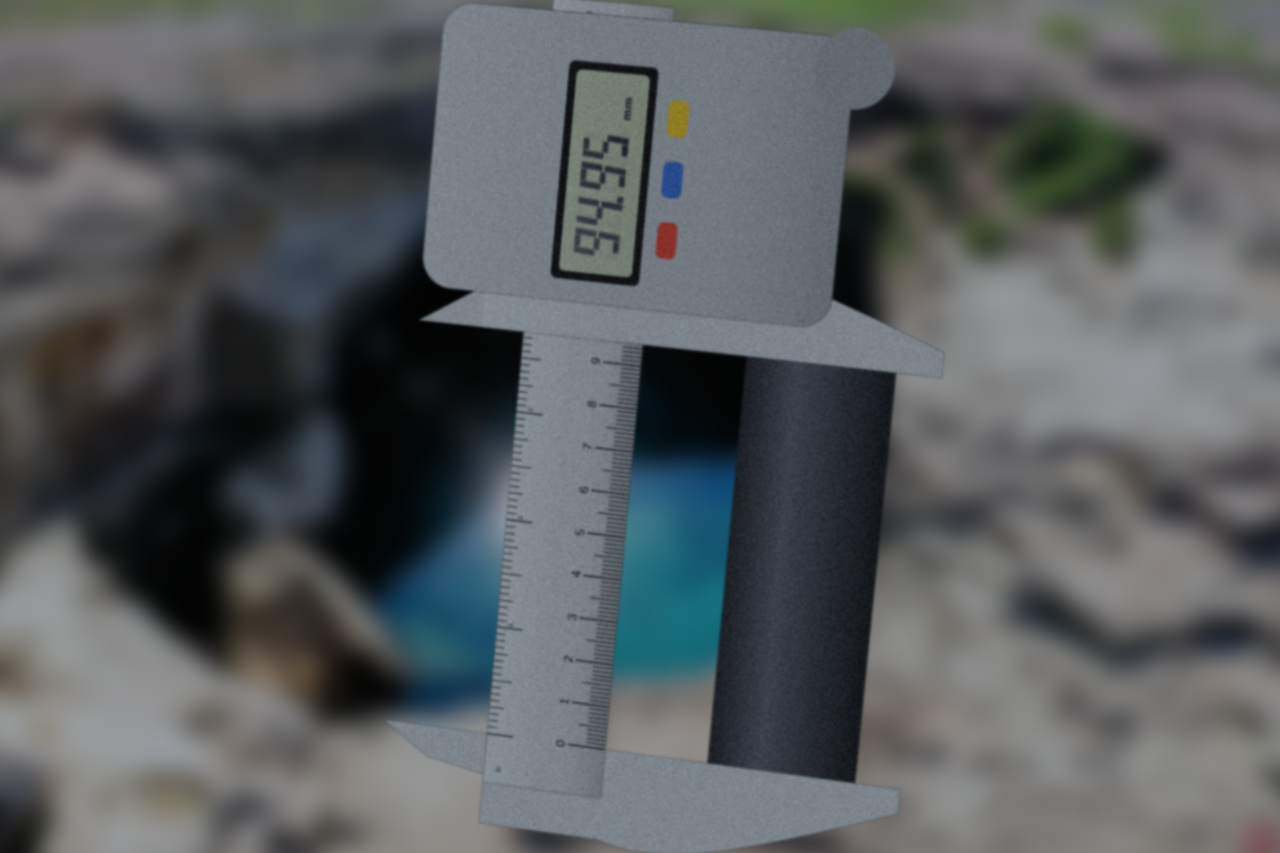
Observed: 94.95 mm
